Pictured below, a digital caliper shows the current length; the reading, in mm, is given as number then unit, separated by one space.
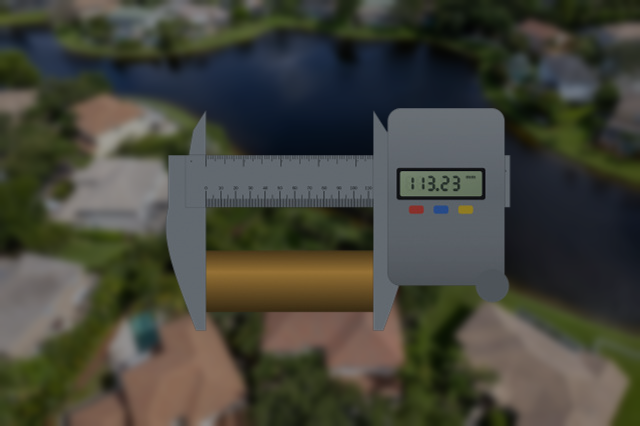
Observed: 113.23 mm
